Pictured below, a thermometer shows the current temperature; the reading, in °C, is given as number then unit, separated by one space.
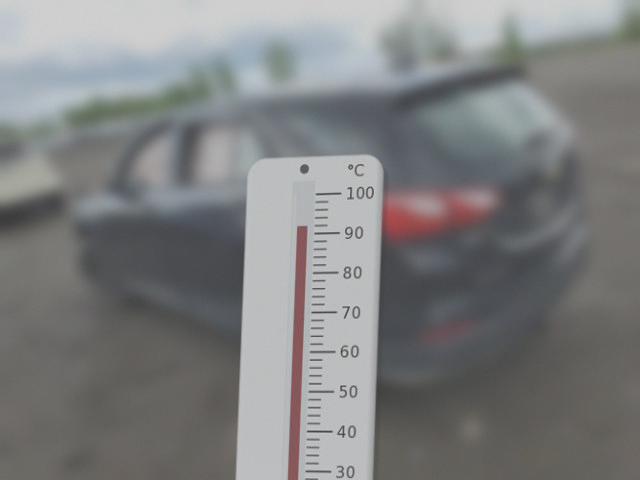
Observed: 92 °C
